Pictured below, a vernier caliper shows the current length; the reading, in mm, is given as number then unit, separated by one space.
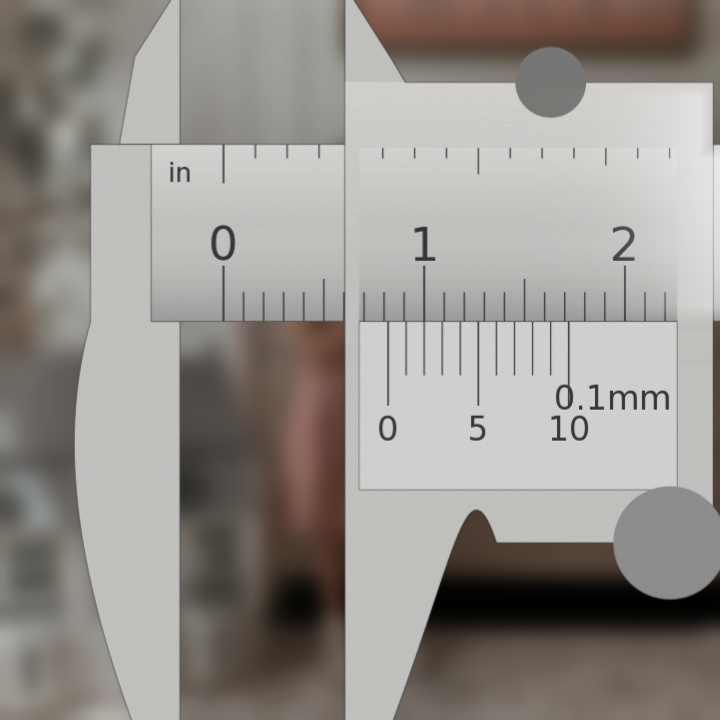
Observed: 8.2 mm
